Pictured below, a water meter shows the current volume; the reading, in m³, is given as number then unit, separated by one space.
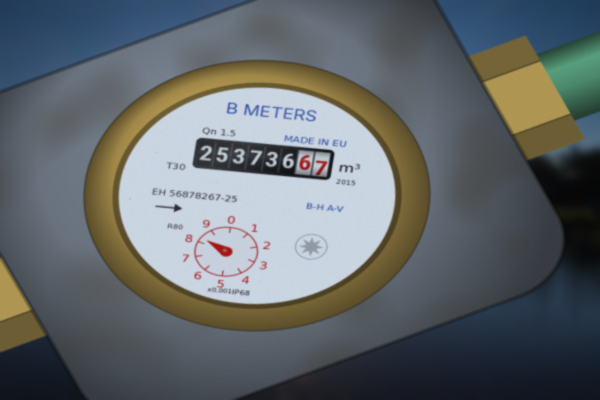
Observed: 253736.668 m³
